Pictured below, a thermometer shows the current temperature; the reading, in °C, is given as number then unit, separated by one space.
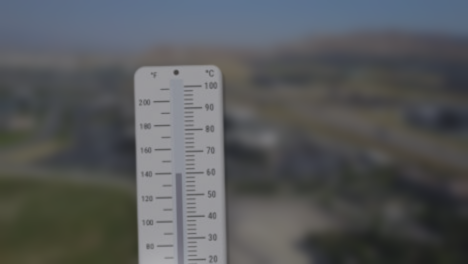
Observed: 60 °C
